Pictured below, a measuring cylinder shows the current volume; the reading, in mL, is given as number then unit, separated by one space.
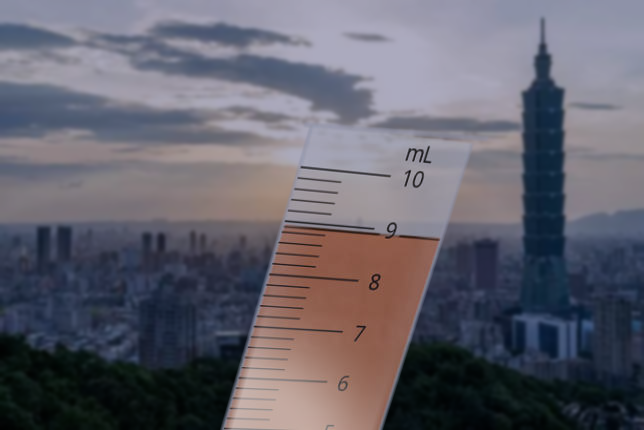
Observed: 8.9 mL
